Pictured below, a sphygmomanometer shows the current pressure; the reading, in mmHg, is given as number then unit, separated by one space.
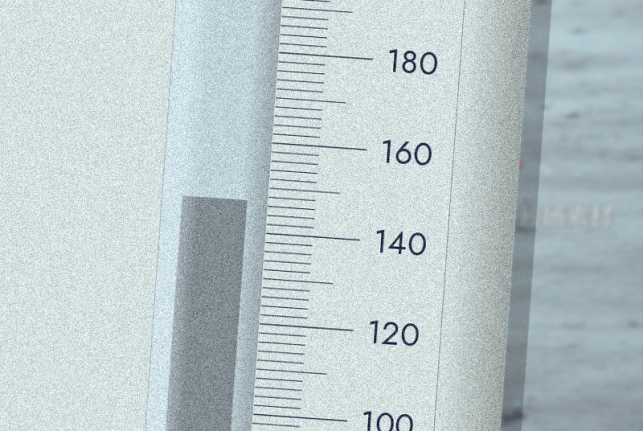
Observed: 147 mmHg
